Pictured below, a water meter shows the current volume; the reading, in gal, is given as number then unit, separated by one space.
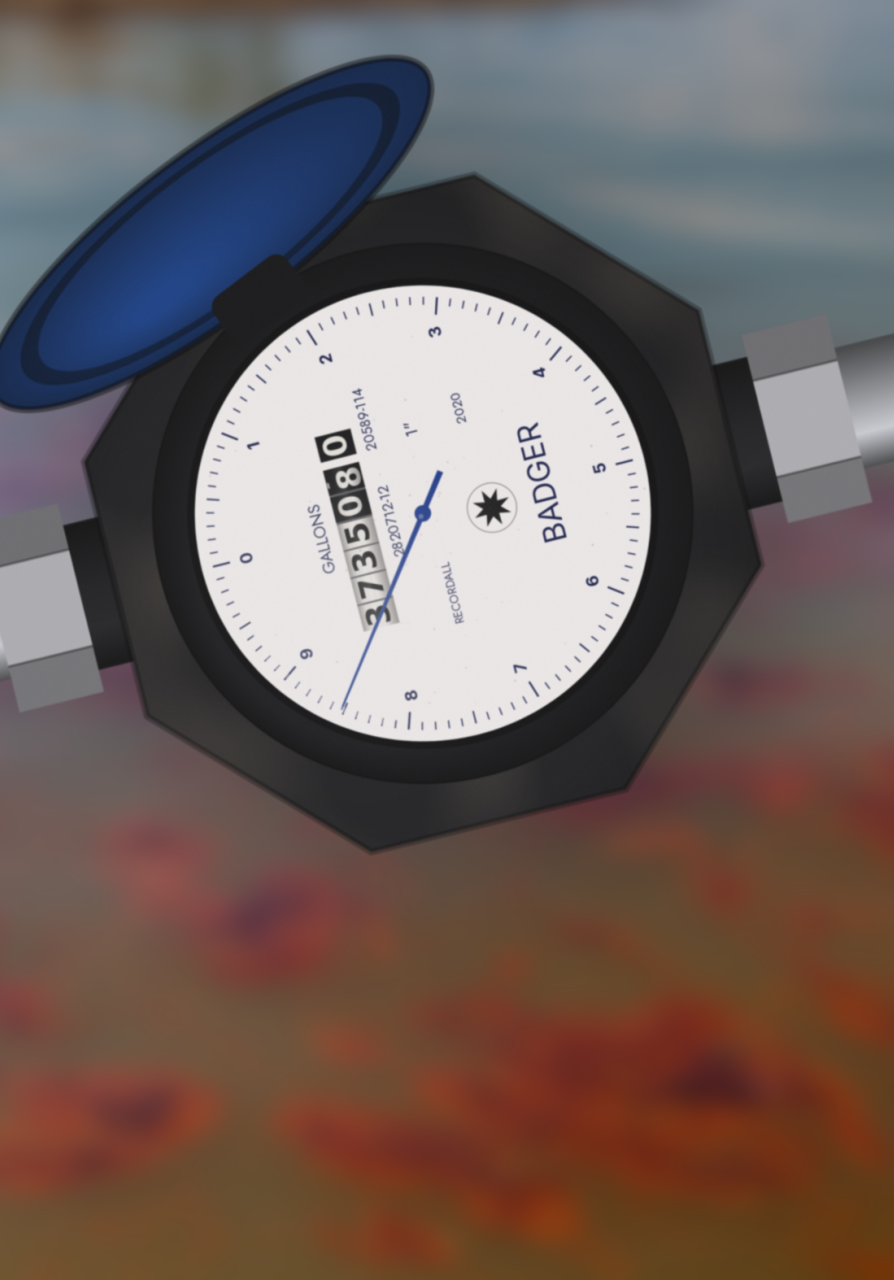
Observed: 3735078.5 gal
